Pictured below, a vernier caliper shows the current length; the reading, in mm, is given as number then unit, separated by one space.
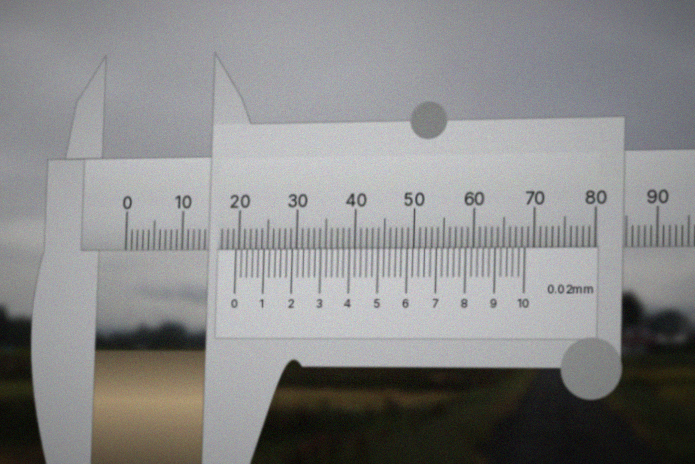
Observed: 19.5 mm
